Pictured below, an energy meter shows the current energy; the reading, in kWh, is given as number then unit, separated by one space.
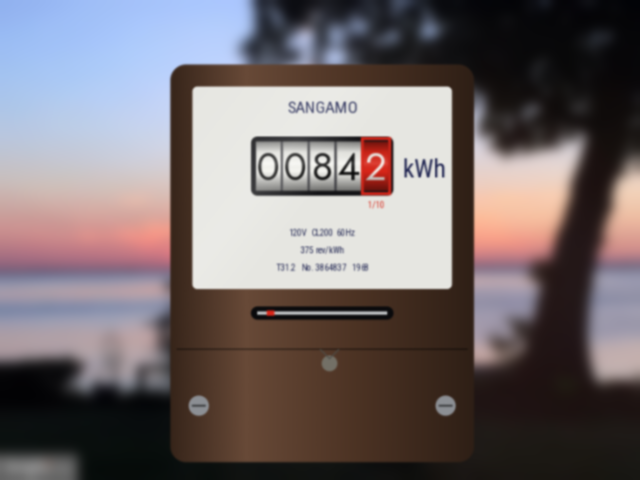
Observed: 84.2 kWh
